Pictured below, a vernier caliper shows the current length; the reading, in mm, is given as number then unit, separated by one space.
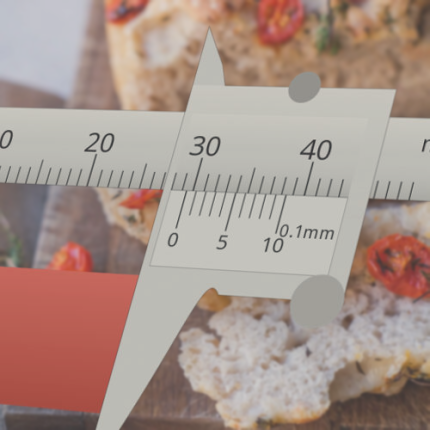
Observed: 29.4 mm
